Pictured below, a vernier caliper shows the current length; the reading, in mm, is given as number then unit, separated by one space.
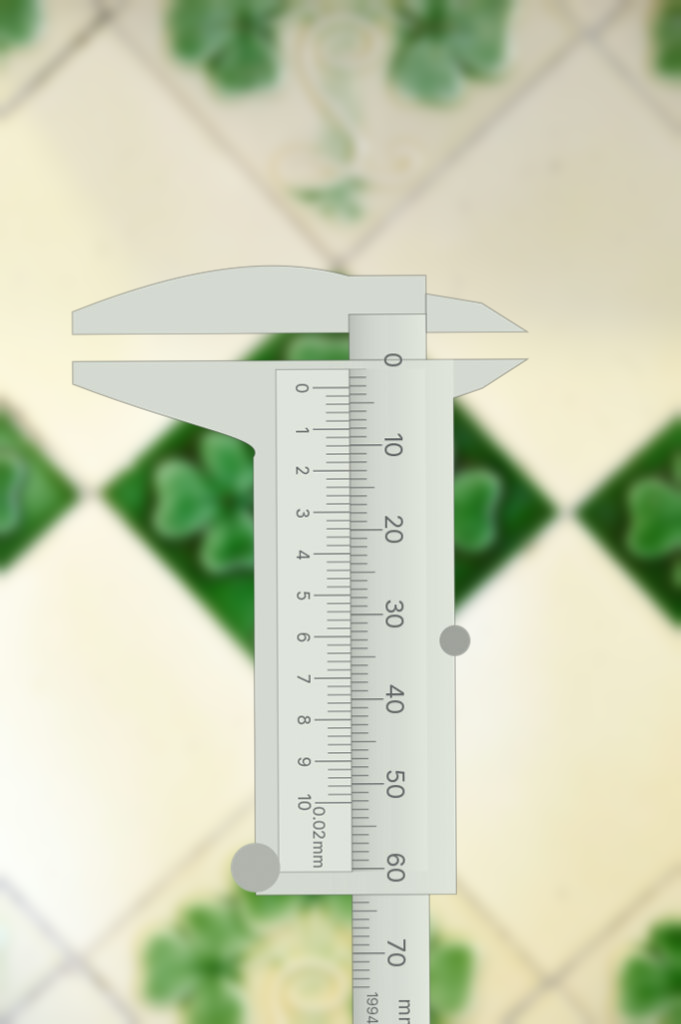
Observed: 3.2 mm
